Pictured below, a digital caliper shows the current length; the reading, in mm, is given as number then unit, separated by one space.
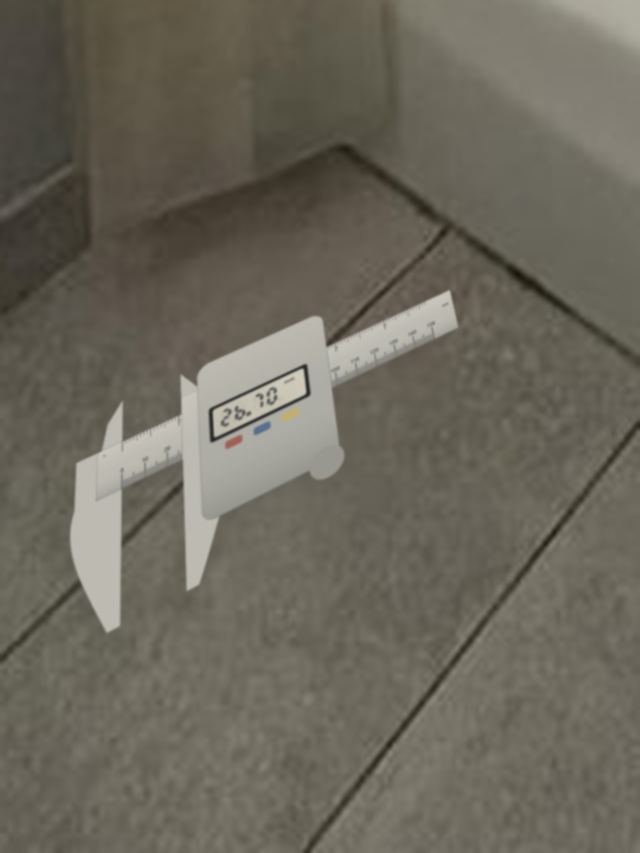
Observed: 26.70 mm
